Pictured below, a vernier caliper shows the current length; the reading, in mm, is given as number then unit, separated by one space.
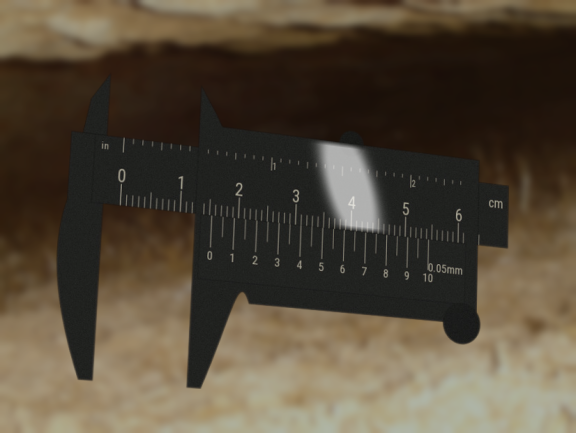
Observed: 15.4 mm
